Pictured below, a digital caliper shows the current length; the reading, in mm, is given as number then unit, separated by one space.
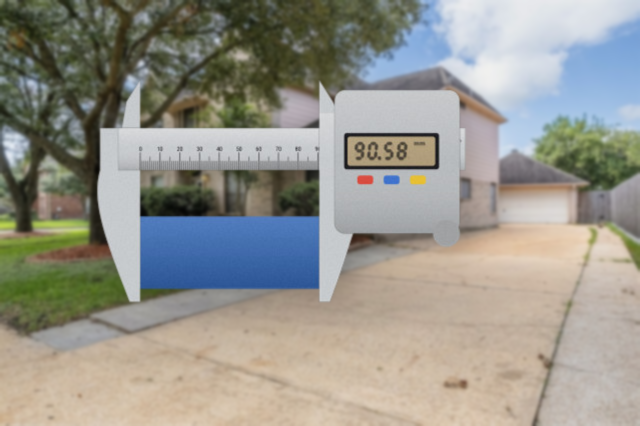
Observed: 90.58 mm
